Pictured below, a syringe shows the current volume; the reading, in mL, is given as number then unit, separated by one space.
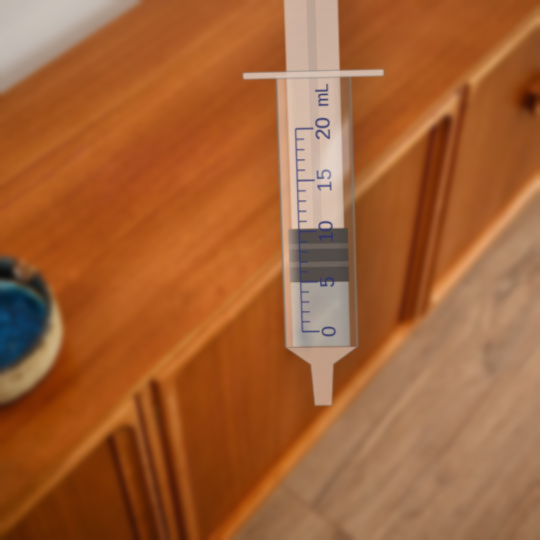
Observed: 5 mL
